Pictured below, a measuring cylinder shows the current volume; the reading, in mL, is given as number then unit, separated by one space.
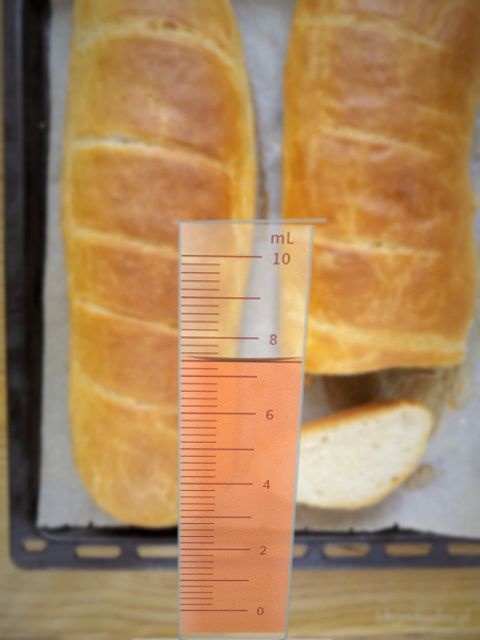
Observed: 7.4 mL
